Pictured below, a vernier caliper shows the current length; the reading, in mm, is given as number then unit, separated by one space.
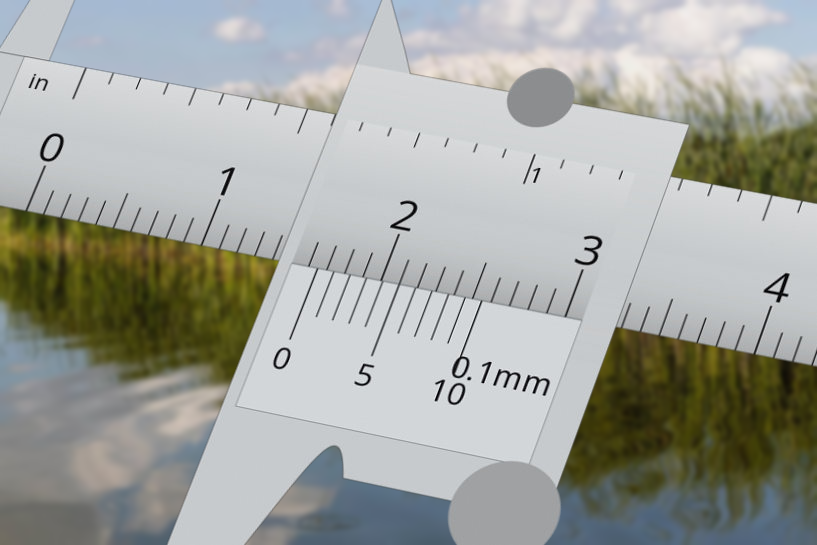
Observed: 16.5 mm
